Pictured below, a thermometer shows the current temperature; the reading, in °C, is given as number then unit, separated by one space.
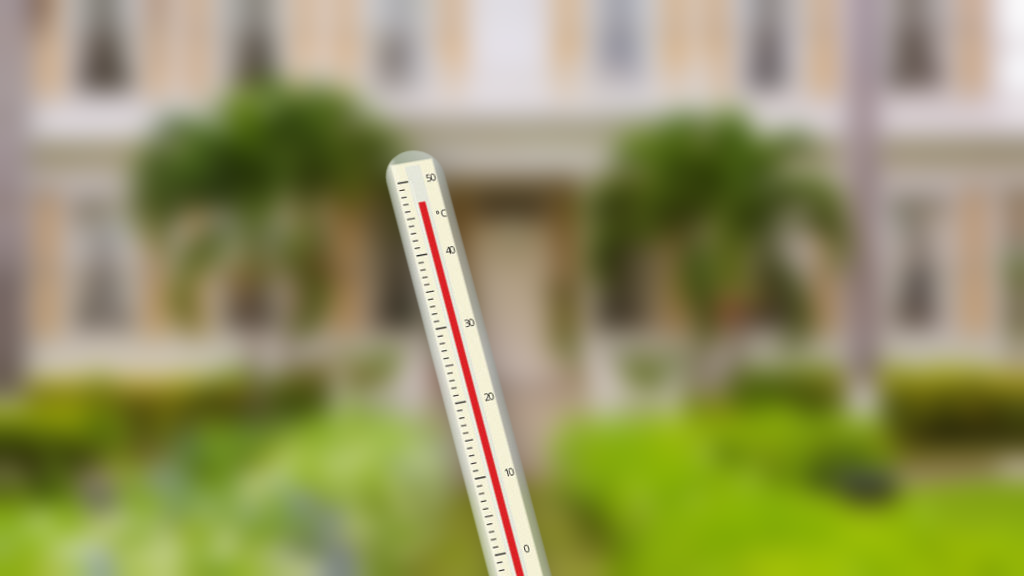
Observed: 47 °C
